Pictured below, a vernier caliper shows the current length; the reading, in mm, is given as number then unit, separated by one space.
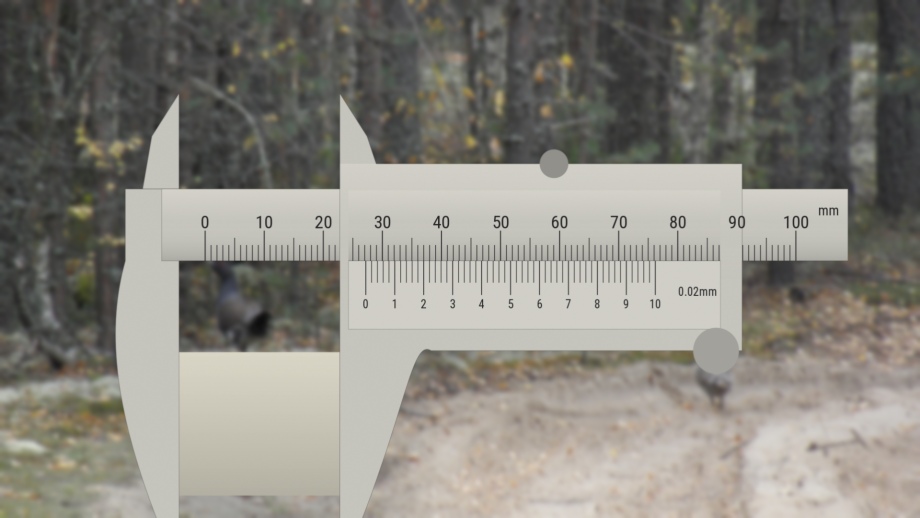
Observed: 27.2 mm
